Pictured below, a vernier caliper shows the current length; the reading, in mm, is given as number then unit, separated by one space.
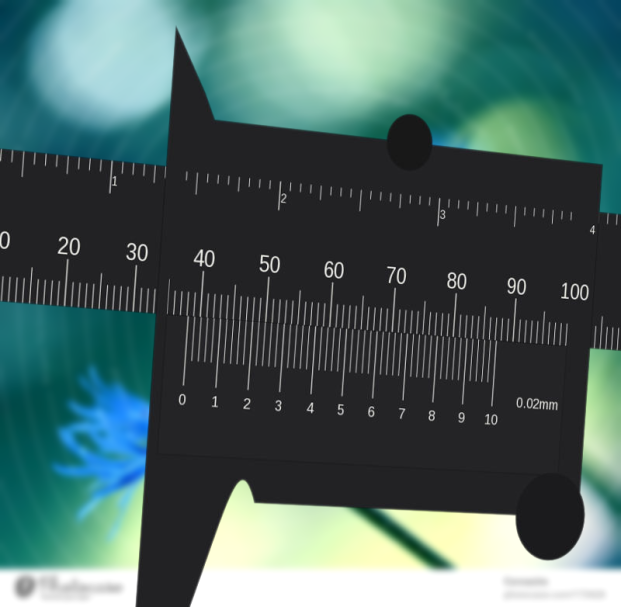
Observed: 38.2 mm
